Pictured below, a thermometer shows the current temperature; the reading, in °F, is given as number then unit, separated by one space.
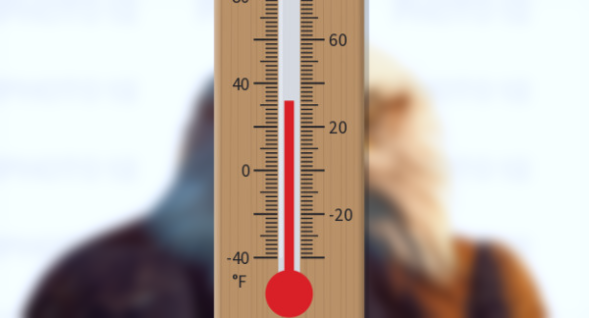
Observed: 32 °F
